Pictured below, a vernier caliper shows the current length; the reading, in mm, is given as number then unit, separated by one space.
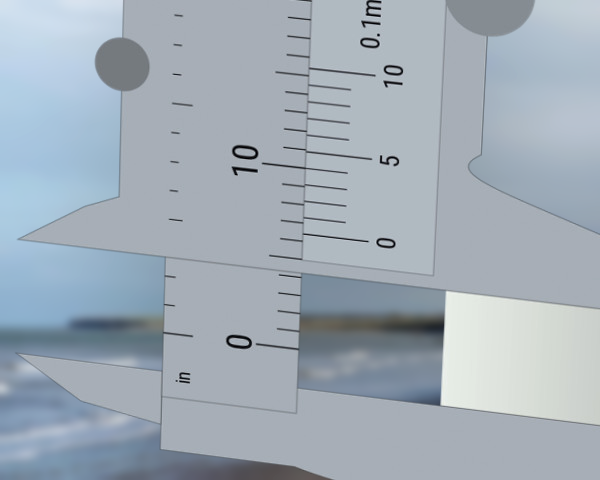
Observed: 6.4 mm
